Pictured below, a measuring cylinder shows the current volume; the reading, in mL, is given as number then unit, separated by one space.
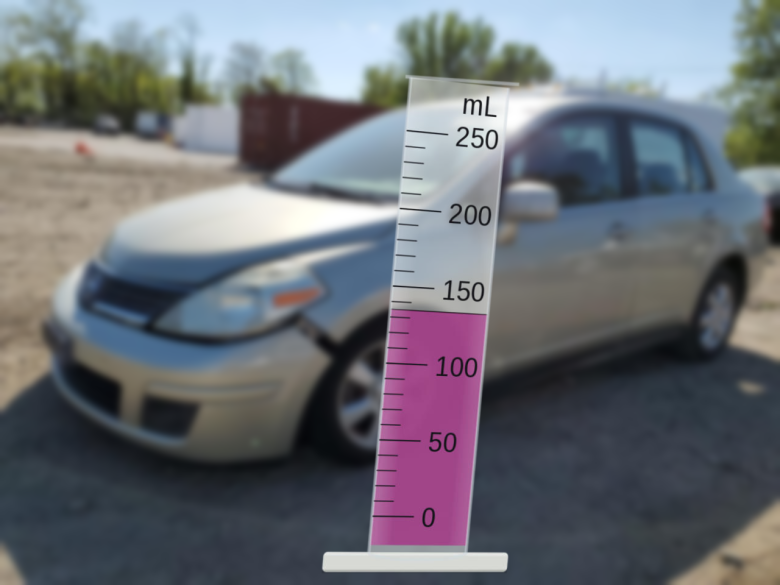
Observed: 135 mL
